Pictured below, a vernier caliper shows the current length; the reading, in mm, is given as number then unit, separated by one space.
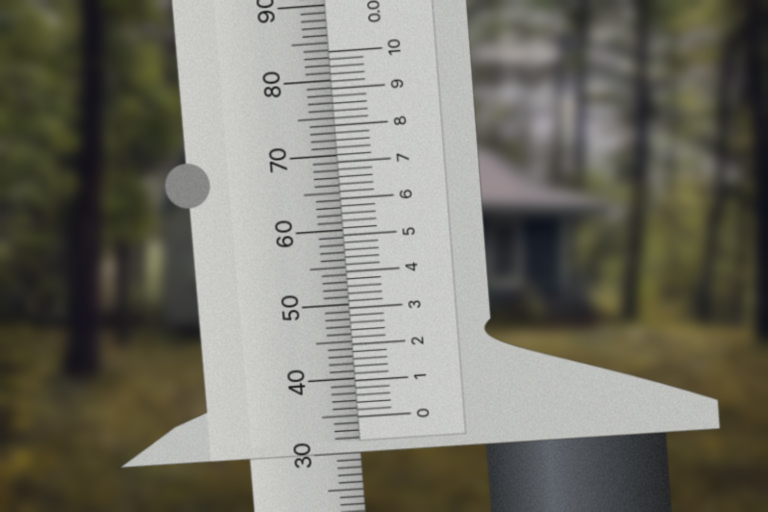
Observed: 34.8 mm
